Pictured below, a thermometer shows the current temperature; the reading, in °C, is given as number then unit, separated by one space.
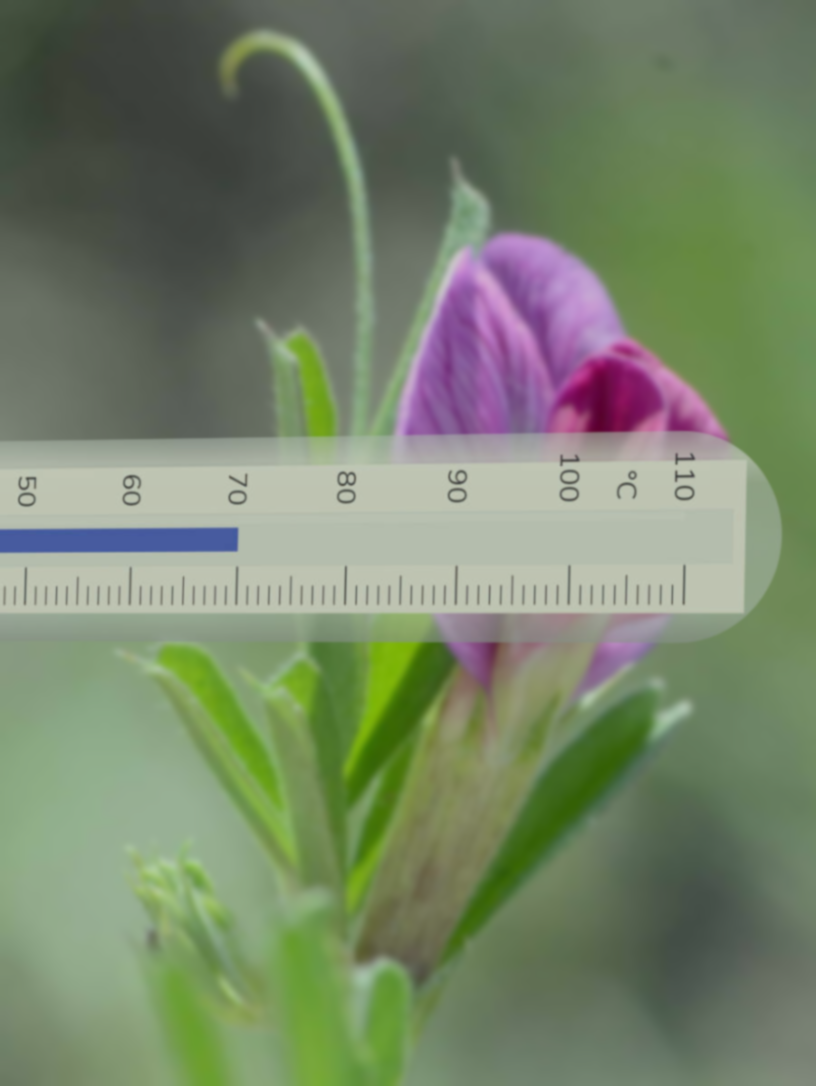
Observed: 70 °C
